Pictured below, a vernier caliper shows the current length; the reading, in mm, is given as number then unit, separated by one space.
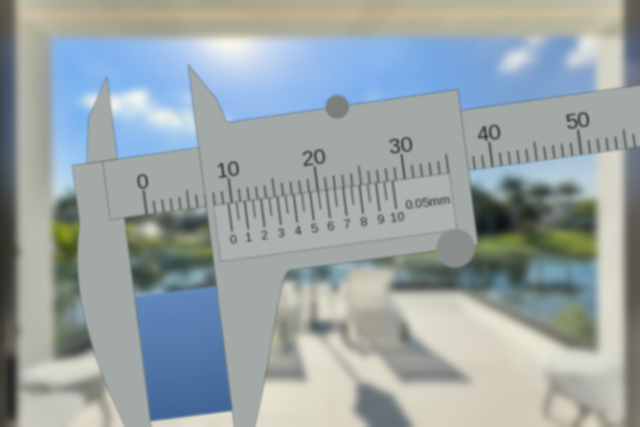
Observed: 9.6 mm
